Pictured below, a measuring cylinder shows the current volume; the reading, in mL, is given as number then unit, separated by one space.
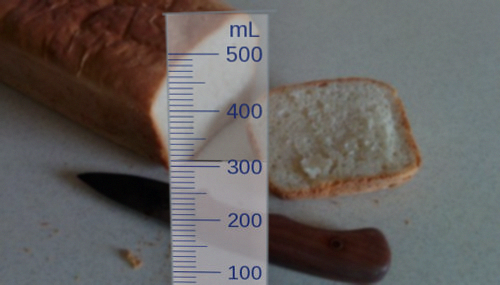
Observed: 310 mL
